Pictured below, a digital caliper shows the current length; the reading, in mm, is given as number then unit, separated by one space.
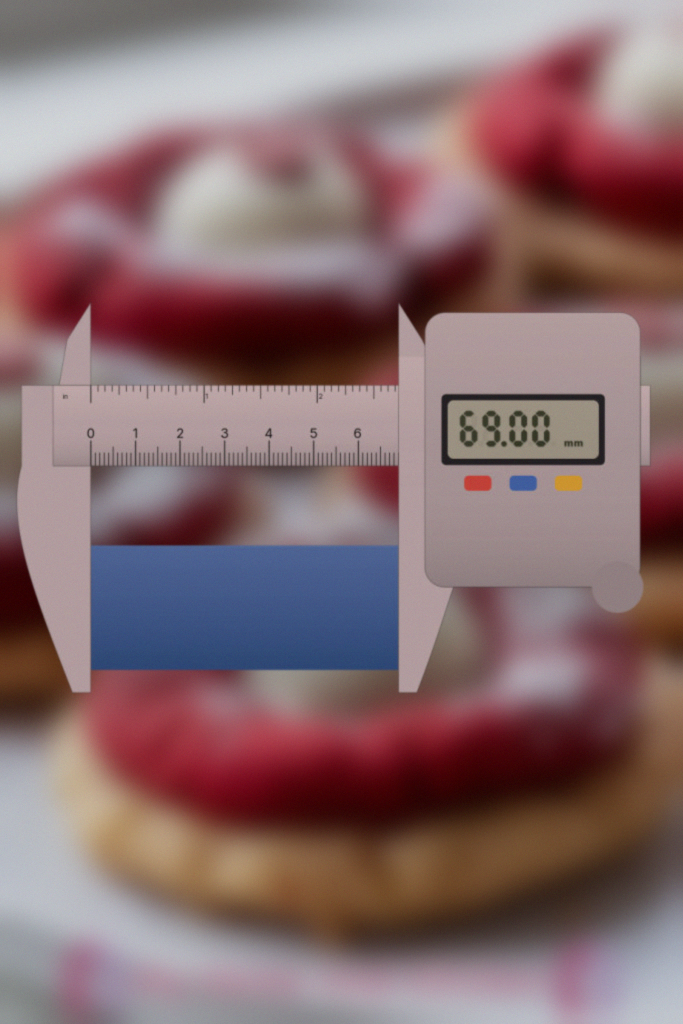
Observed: 69.00 mm
